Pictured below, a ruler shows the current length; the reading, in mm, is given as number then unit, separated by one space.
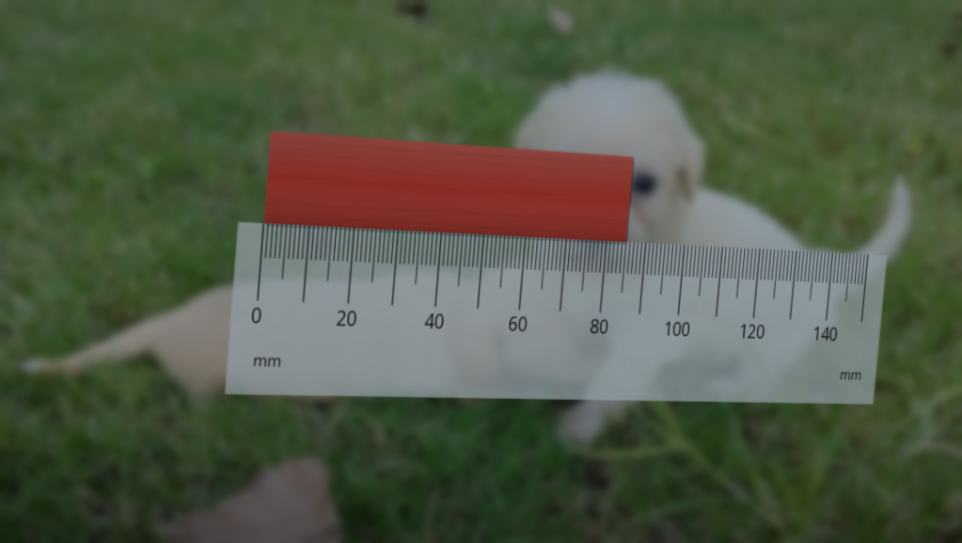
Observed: 85 mm
